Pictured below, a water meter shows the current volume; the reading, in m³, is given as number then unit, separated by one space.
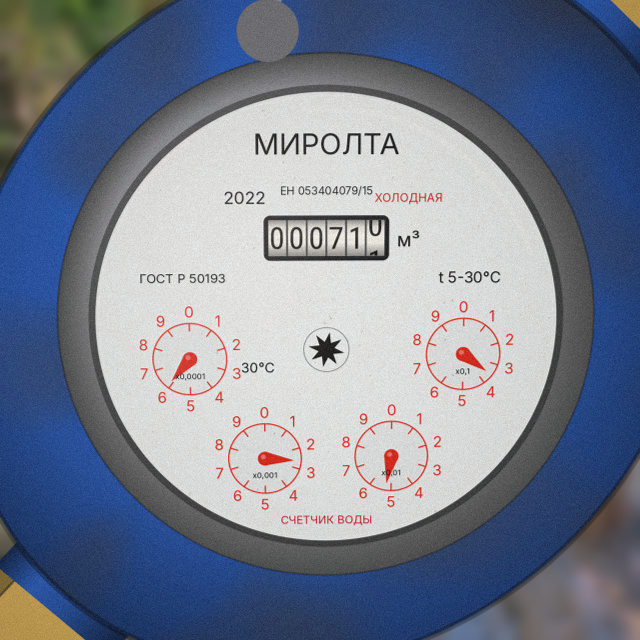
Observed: 710.3526 m³
